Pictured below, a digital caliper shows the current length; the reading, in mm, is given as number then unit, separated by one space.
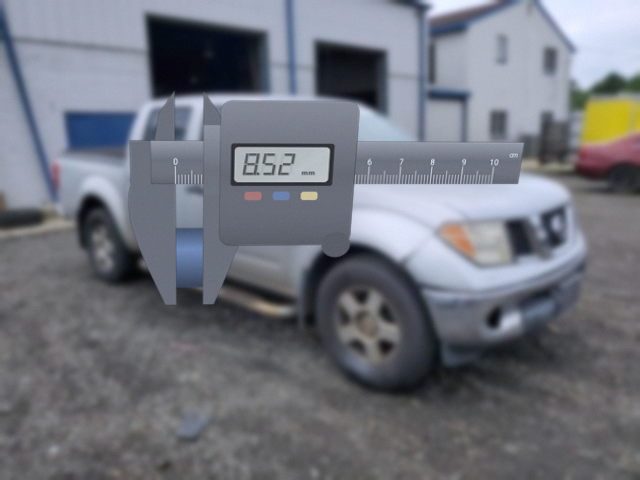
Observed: 8.52 mm
